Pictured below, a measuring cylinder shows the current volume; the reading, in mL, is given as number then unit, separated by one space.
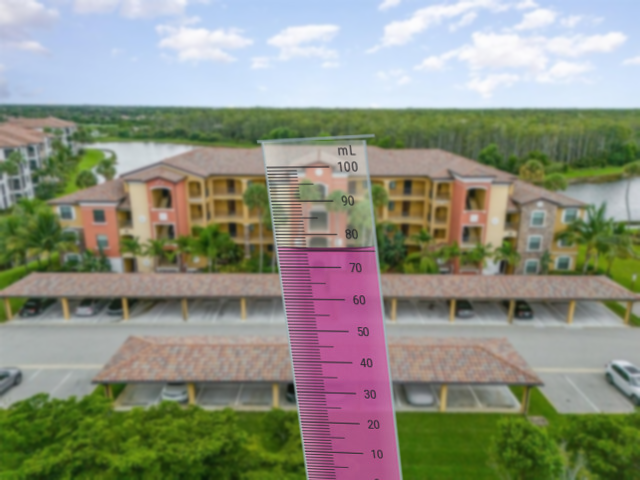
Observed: 75 mL
